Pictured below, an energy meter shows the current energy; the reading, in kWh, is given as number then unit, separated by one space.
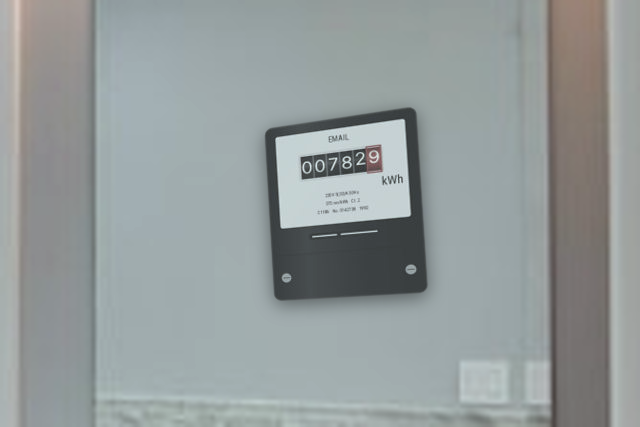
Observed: 782.9 kWh
